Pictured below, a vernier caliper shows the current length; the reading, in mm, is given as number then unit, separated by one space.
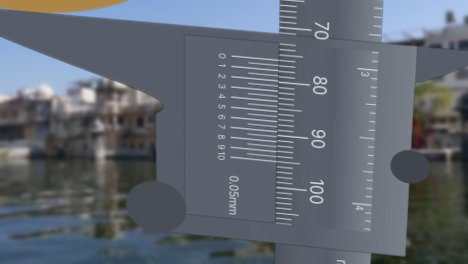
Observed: 76.0 mm
